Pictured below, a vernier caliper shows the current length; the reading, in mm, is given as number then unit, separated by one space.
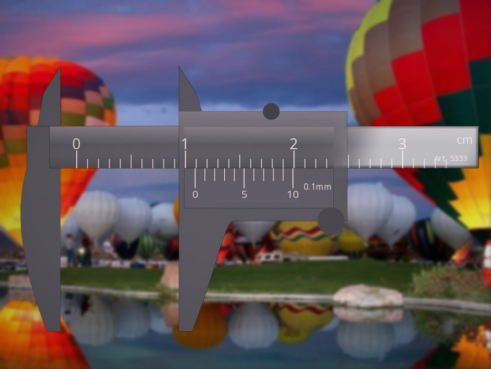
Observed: 10.9 mm
